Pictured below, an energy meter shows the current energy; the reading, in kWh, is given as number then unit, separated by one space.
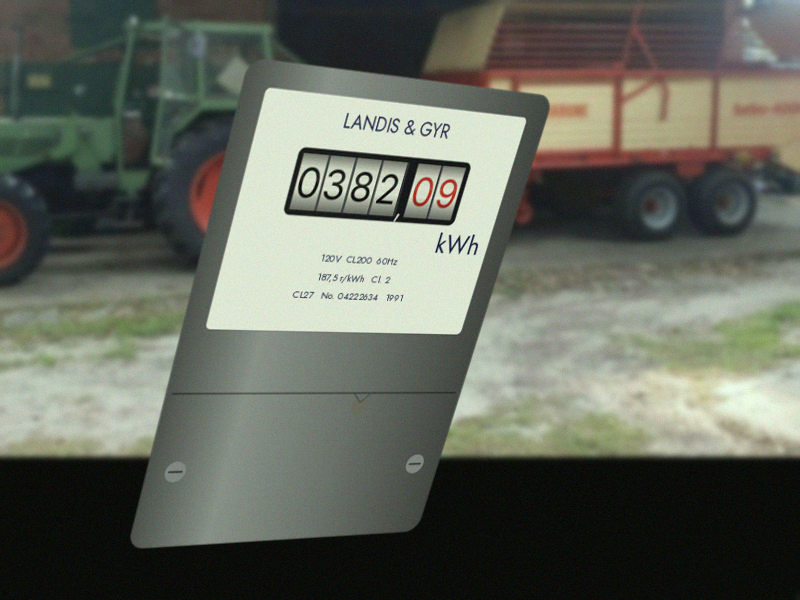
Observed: 382.09 kWh
